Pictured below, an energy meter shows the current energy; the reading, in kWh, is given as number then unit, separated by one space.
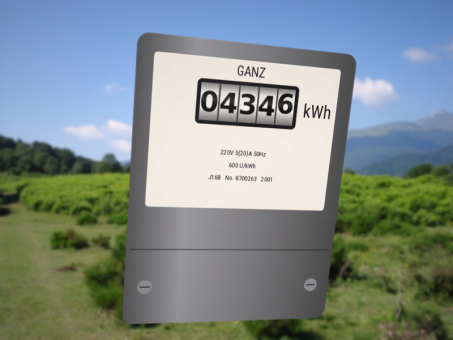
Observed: 4346 kWh
